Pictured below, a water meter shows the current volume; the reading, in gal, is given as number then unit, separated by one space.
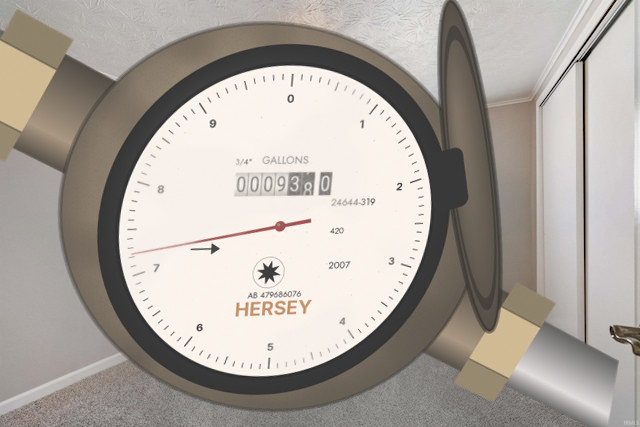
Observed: 9377.2 gal
